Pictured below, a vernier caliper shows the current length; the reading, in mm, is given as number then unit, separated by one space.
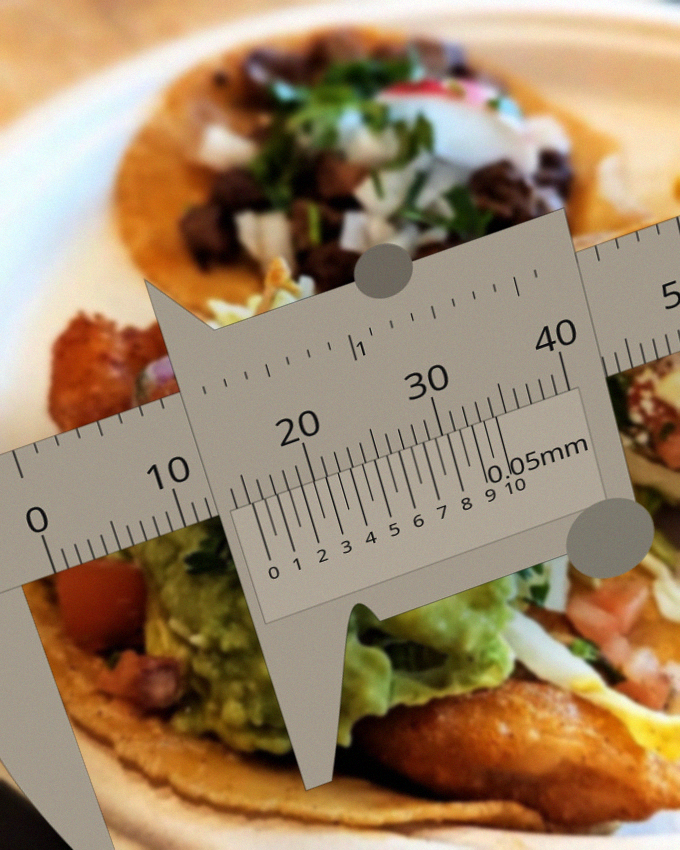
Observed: 15.2 mm
